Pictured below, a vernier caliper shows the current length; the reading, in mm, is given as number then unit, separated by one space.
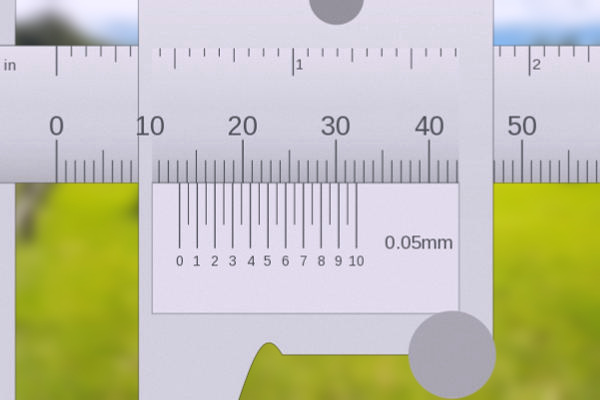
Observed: 13.2 mm
